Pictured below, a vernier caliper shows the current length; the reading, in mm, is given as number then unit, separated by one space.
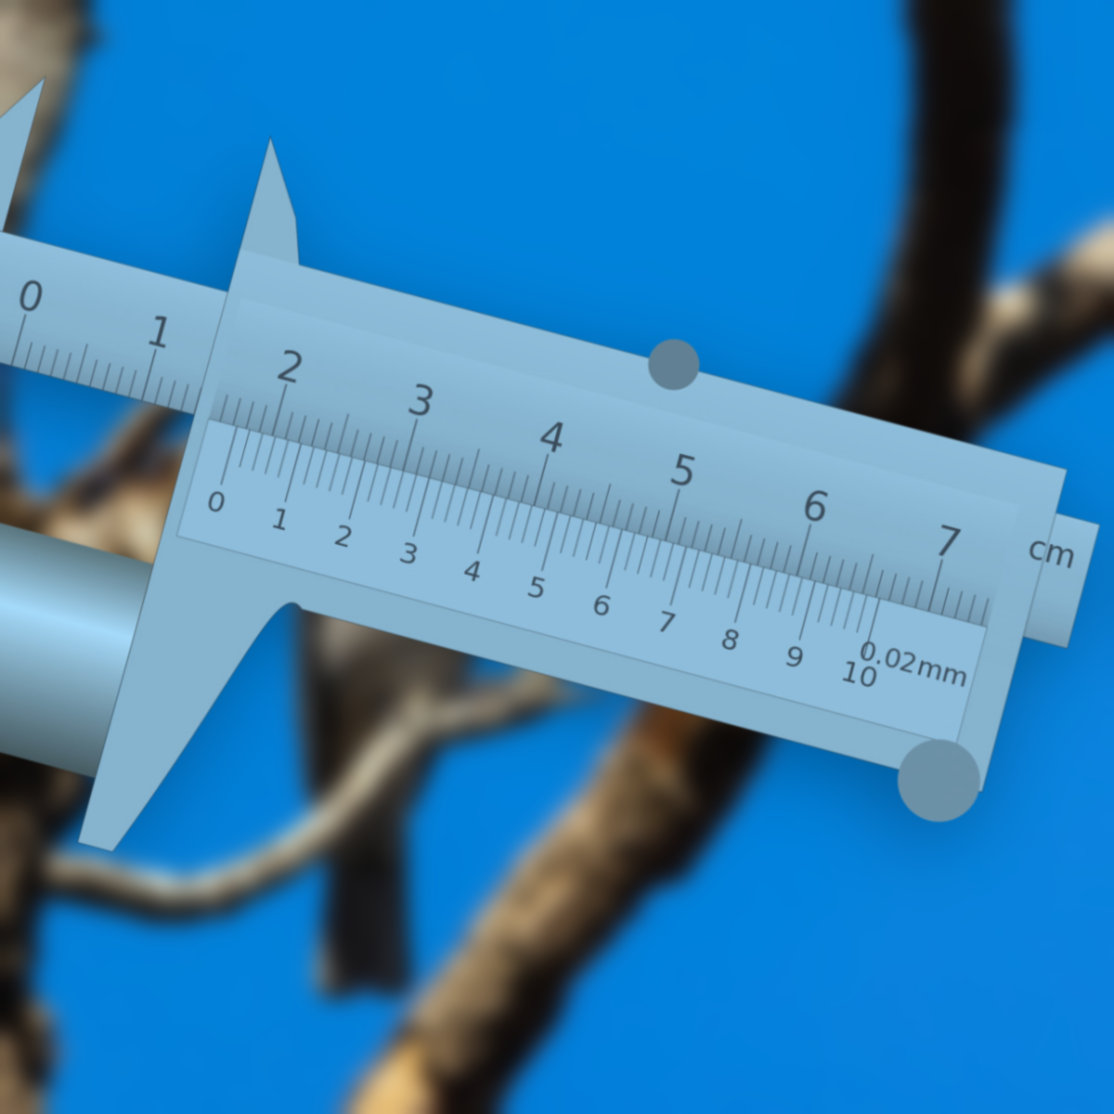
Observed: 17.3 mm
